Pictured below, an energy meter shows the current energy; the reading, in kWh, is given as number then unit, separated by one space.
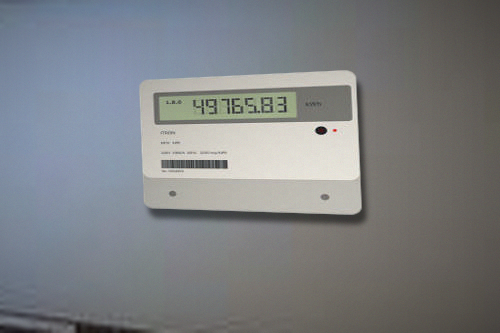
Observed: 49765.83 kWh
